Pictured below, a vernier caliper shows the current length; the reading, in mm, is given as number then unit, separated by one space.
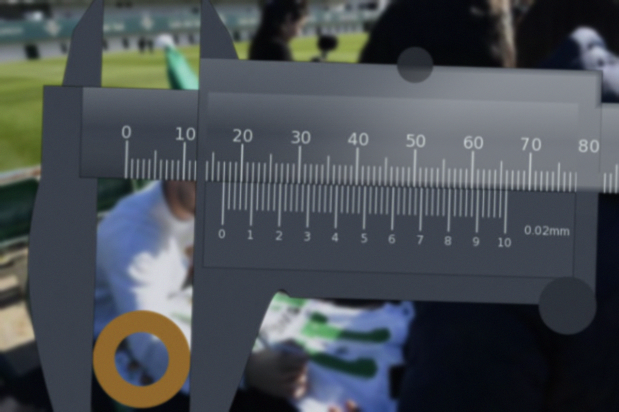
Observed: 17.0 mm
